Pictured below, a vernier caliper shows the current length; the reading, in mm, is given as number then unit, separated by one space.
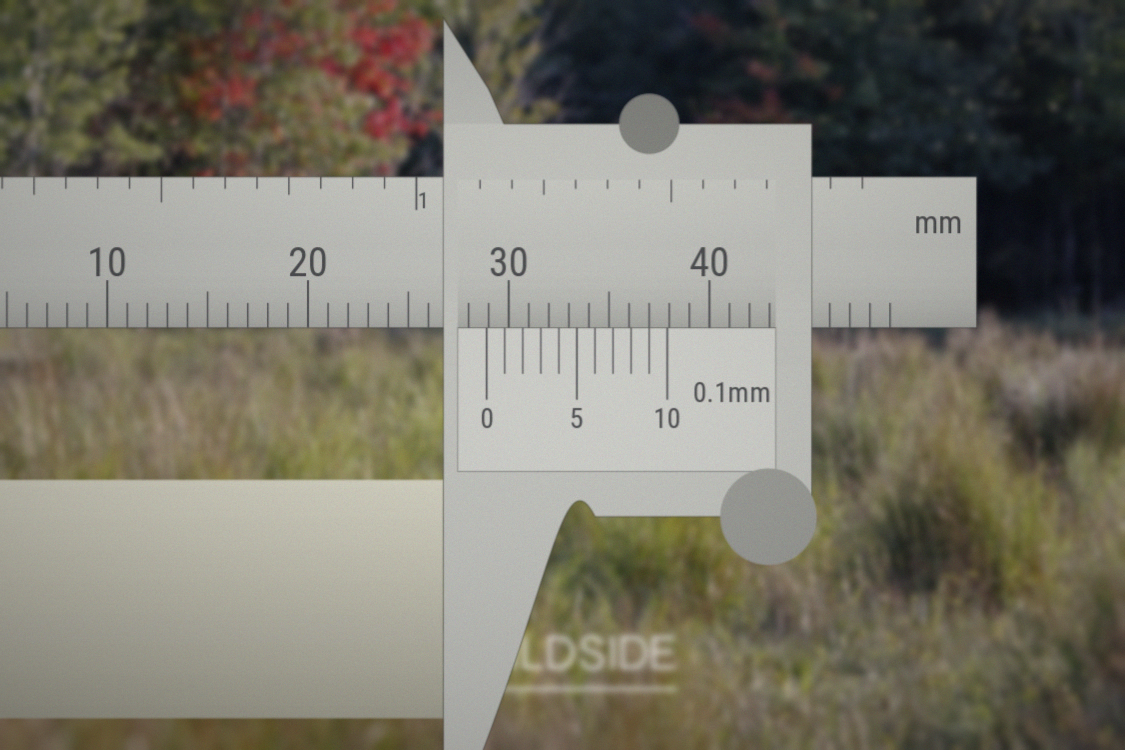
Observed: 28.9 mm
